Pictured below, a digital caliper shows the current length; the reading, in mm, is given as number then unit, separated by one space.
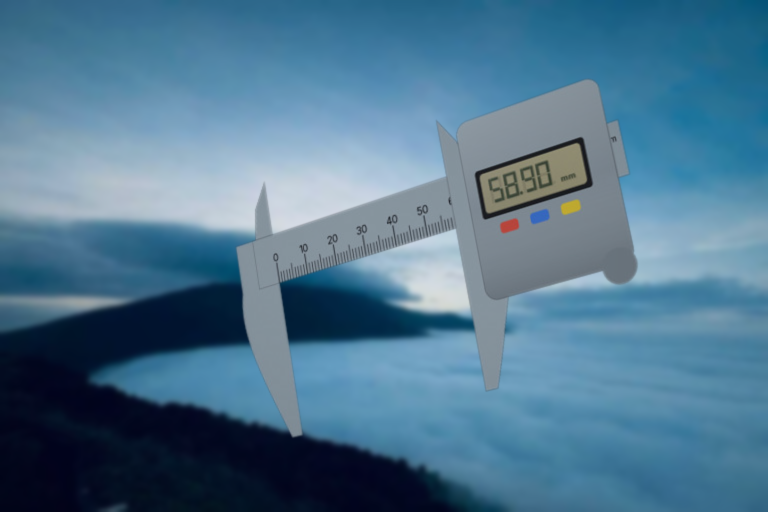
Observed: 58.90 mm
